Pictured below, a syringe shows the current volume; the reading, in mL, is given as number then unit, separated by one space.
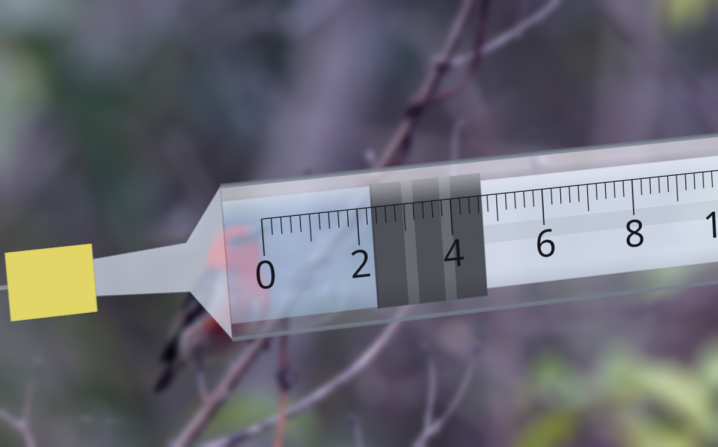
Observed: 2.3 mL
